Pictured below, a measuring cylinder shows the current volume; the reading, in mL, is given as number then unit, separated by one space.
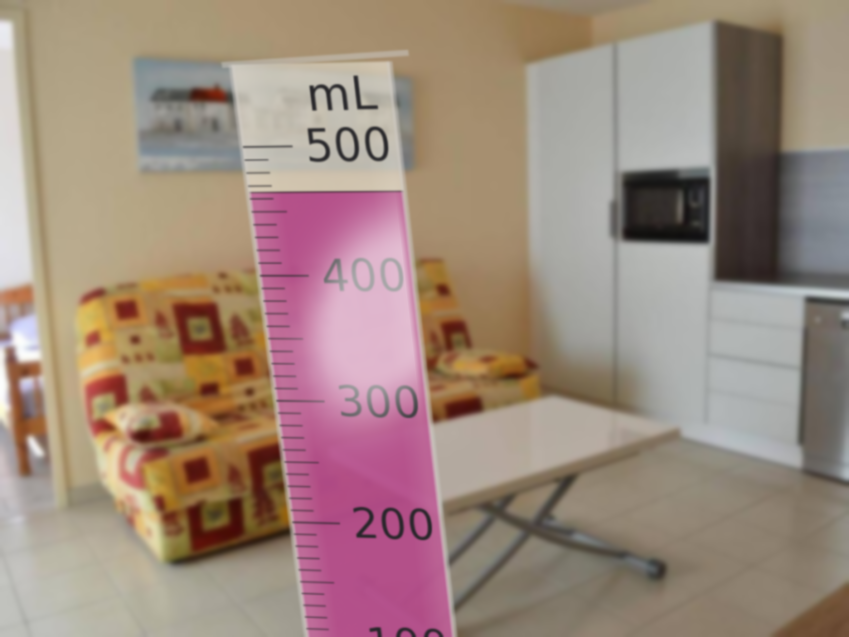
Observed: 465 mL
